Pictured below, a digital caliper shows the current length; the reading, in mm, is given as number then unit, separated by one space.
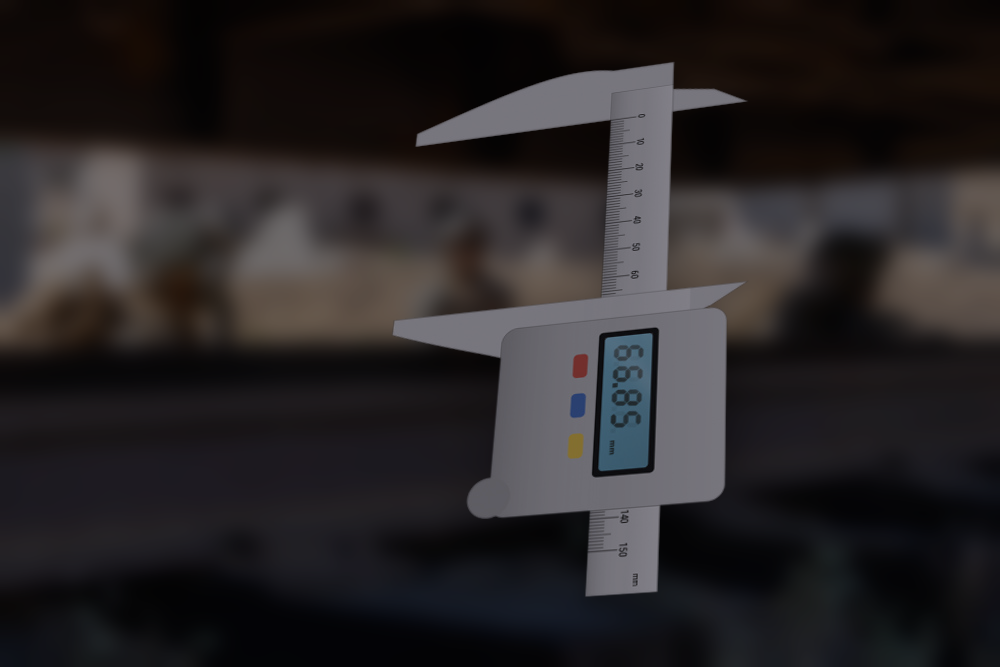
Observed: 66.85 mm
